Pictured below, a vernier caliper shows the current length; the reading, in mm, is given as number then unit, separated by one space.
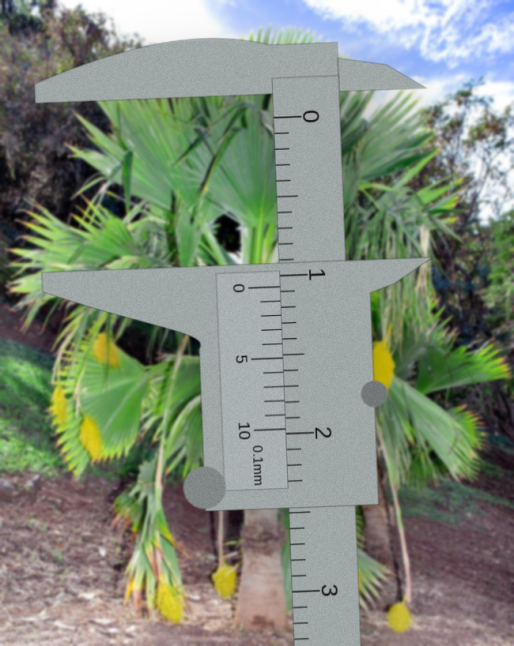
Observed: 10.7 mm
